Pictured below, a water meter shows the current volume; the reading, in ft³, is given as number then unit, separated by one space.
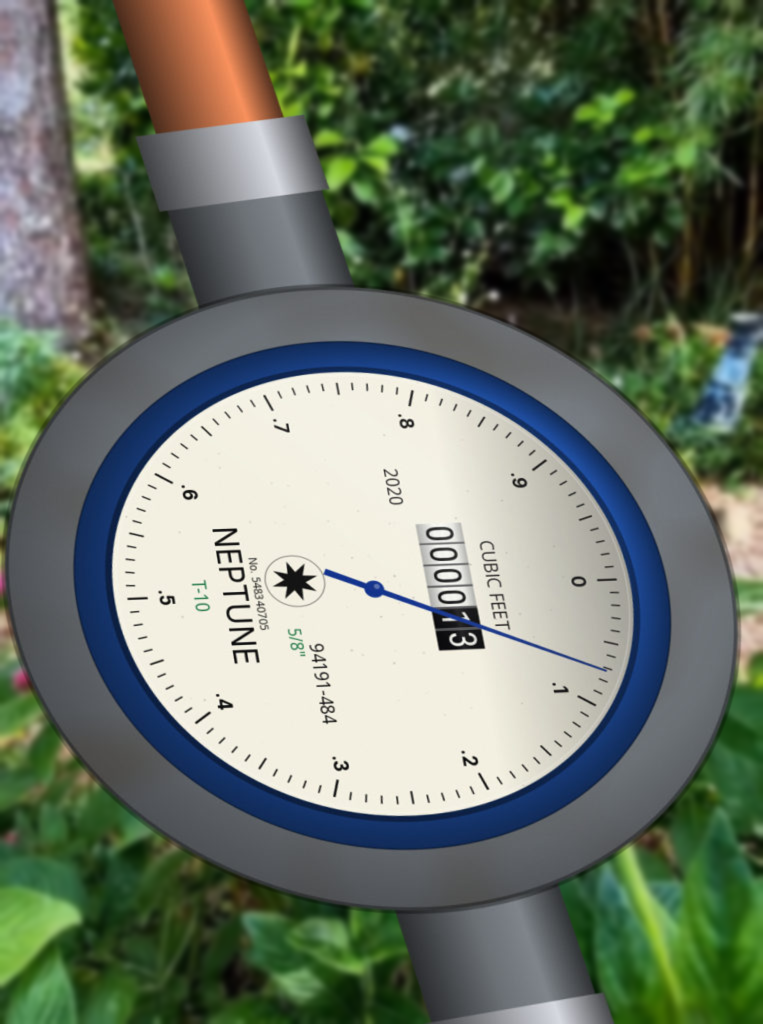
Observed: 13.07 ft³
